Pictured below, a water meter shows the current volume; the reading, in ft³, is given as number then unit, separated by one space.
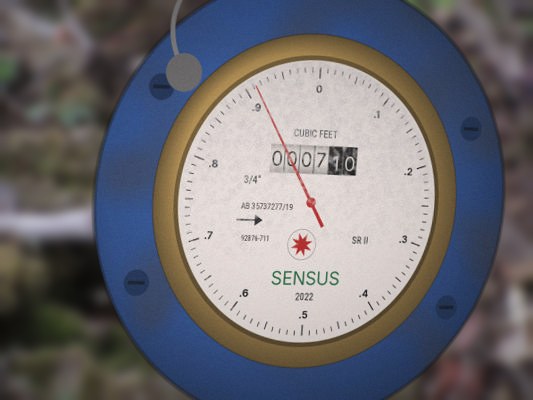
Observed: 709.91 ft³
